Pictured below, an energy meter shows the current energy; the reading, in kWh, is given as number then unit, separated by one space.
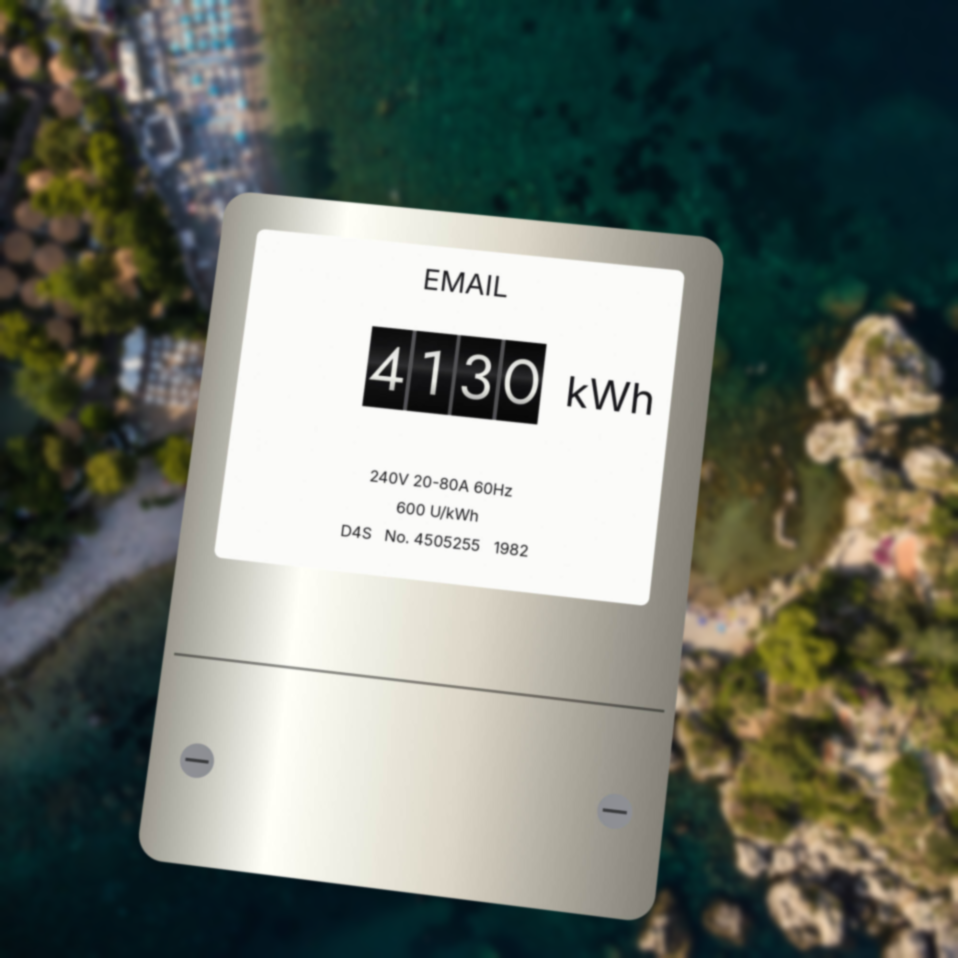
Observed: 4130 kWh
